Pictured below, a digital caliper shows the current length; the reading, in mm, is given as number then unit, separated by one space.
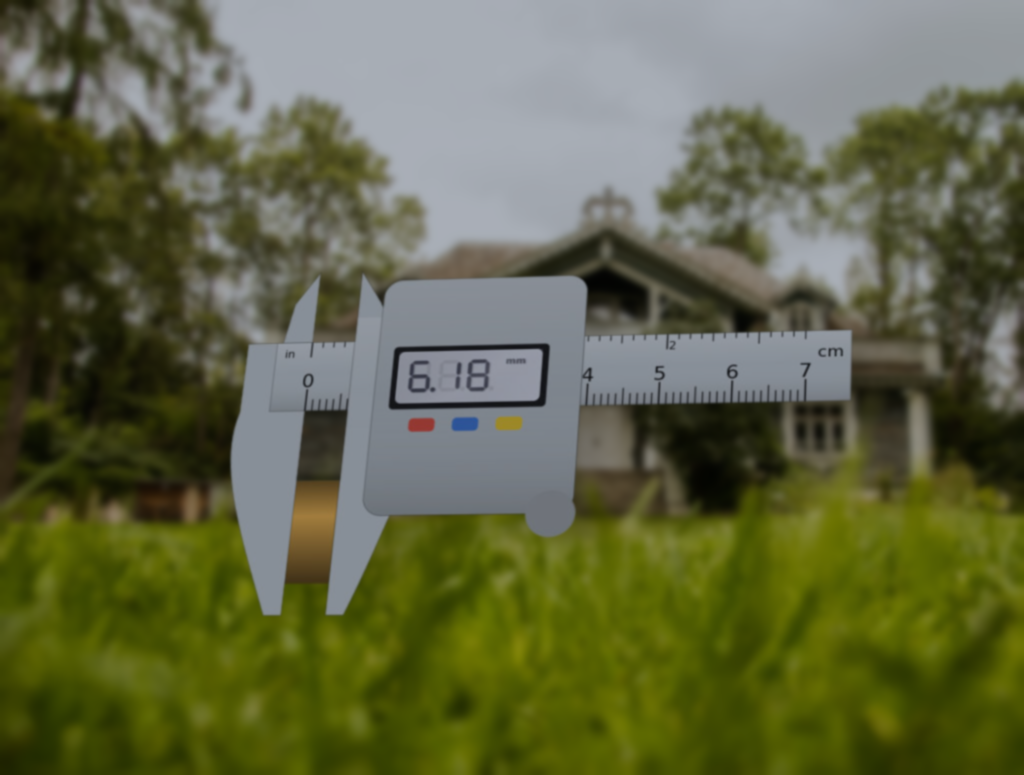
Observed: 6.18 mm
